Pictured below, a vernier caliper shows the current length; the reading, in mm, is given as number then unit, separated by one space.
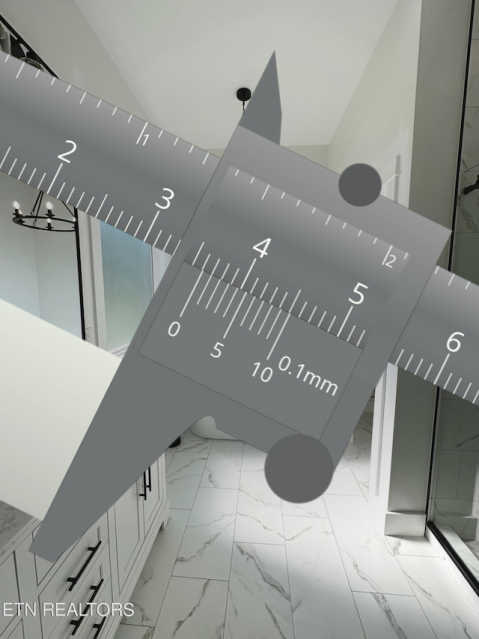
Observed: 36.1 mm
